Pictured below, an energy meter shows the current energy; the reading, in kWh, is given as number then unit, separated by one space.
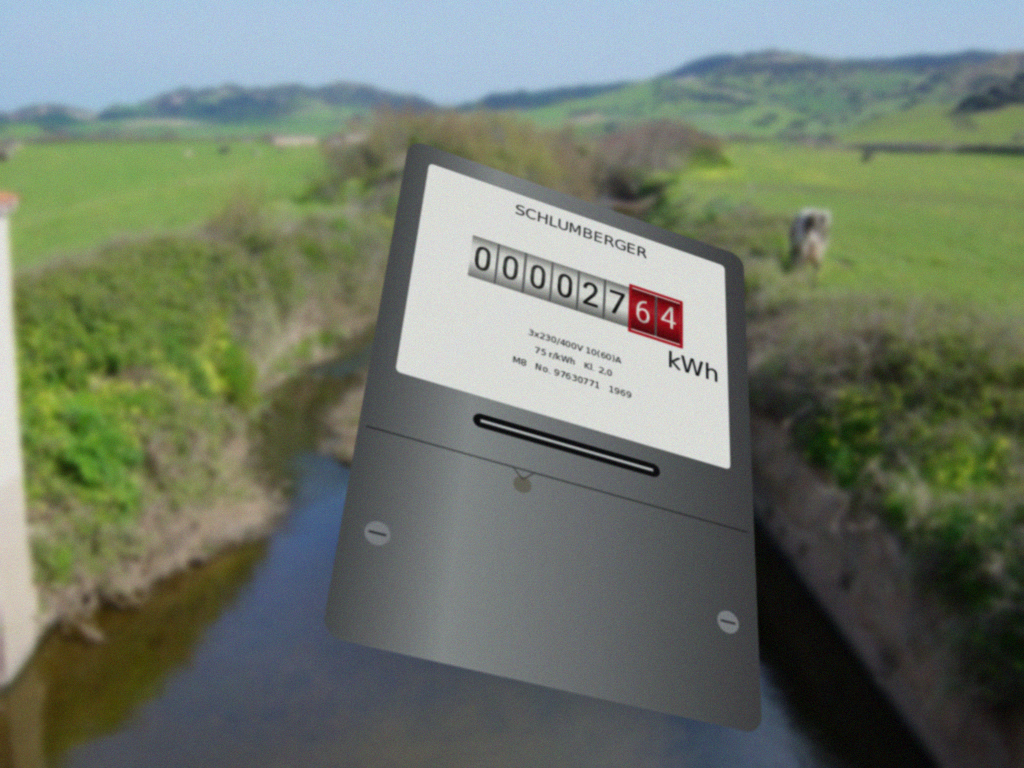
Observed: 27.64 kWh
